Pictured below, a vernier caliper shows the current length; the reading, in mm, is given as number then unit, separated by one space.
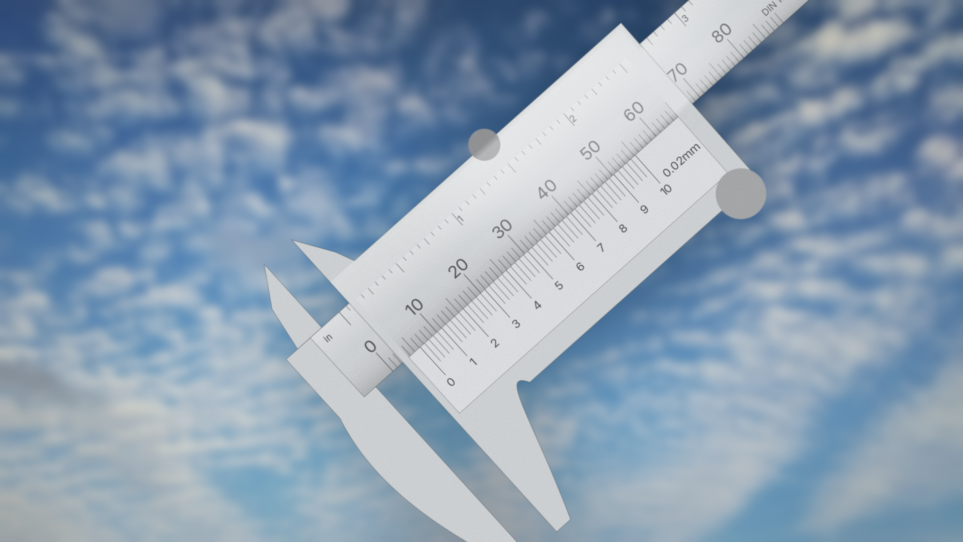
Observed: 6.2 mm
